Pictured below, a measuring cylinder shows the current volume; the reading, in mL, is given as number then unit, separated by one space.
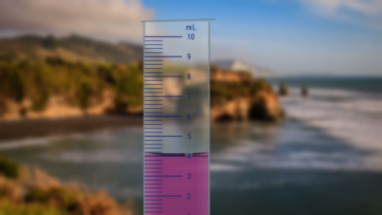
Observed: 4 mL
